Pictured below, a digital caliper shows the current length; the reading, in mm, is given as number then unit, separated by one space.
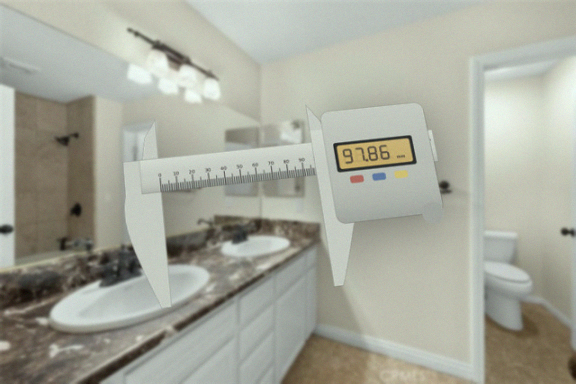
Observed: 97.86 mm
